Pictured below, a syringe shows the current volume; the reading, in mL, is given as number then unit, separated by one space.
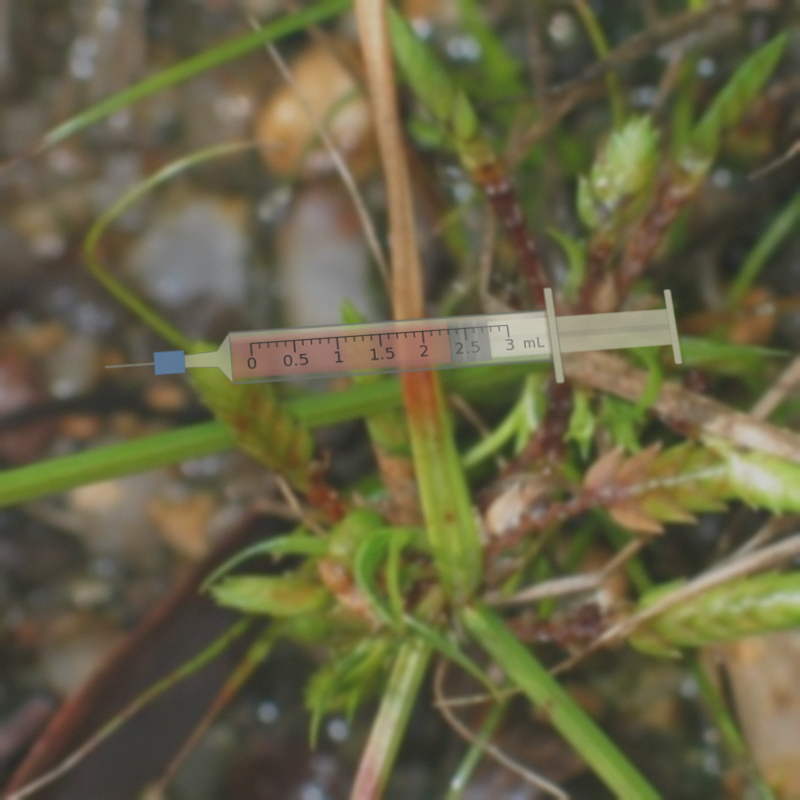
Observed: 2.3 mL
